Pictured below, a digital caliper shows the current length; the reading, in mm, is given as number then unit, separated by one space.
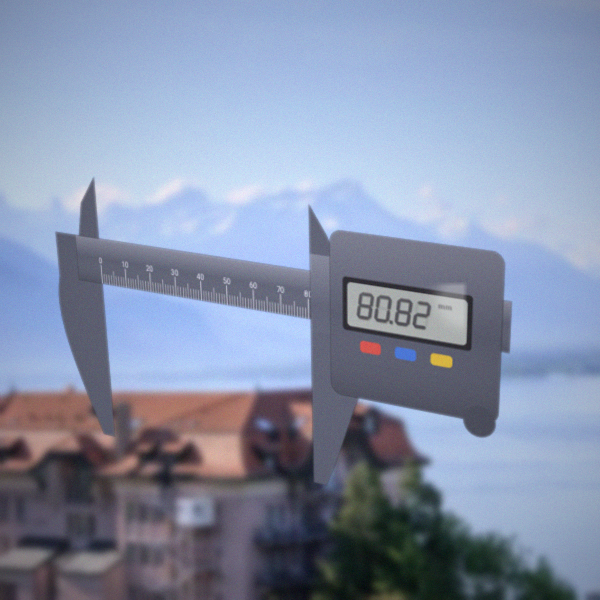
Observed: 80.82 mm
